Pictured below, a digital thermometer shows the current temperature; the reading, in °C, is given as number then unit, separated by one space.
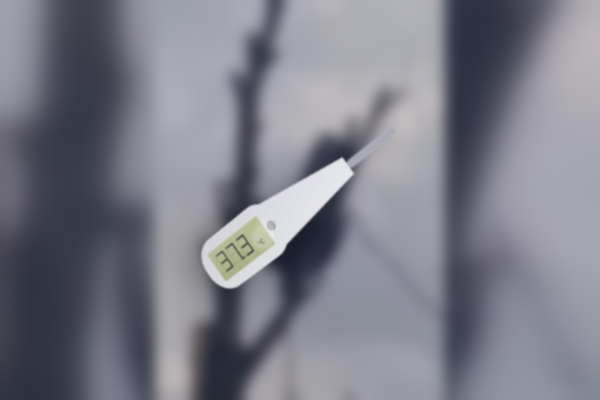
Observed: 37.3 °C
